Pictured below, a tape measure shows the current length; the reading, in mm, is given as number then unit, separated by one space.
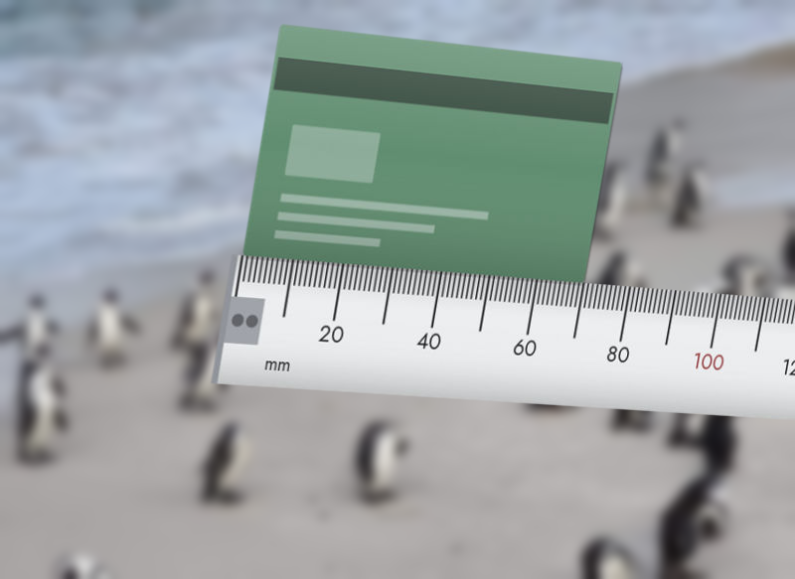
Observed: 70 mm
